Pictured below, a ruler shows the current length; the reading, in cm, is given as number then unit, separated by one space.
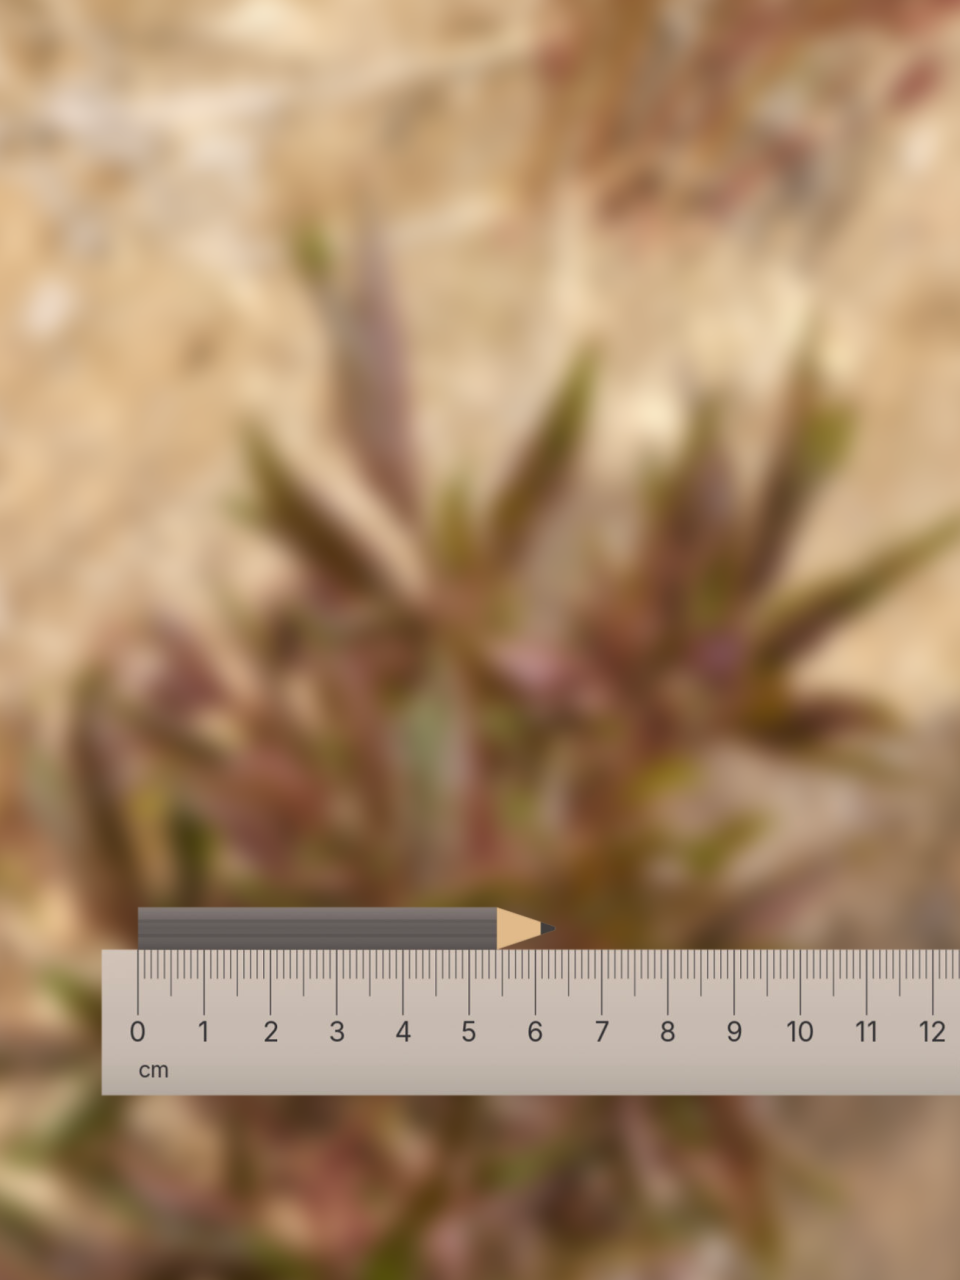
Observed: 6.3 cm
